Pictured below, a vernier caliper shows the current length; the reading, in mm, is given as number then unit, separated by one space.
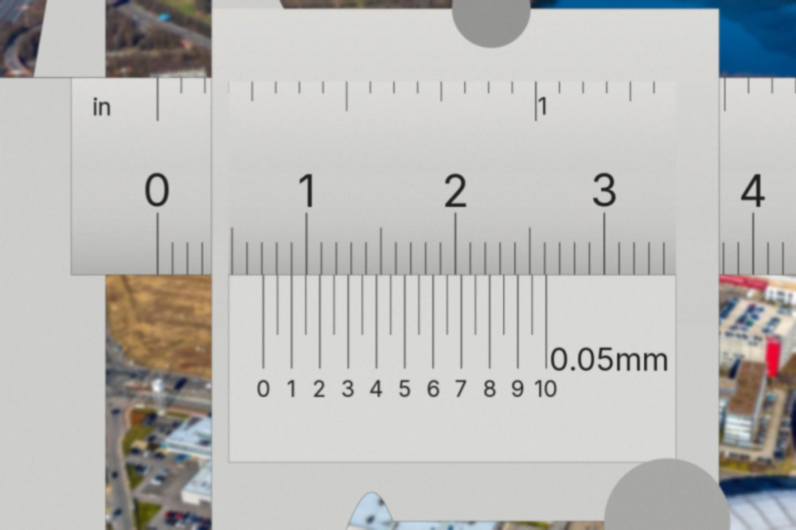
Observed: 7.1 mm
